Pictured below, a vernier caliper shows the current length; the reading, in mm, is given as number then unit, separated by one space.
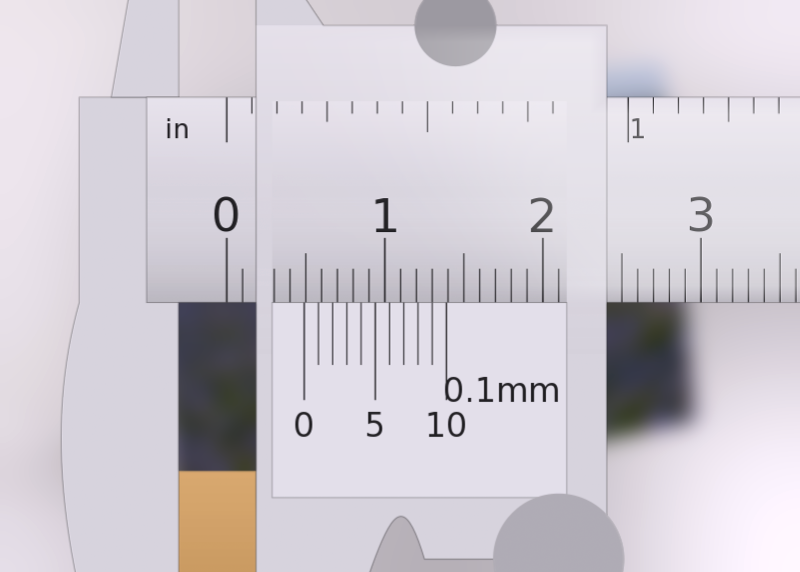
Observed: 4.9 mm
